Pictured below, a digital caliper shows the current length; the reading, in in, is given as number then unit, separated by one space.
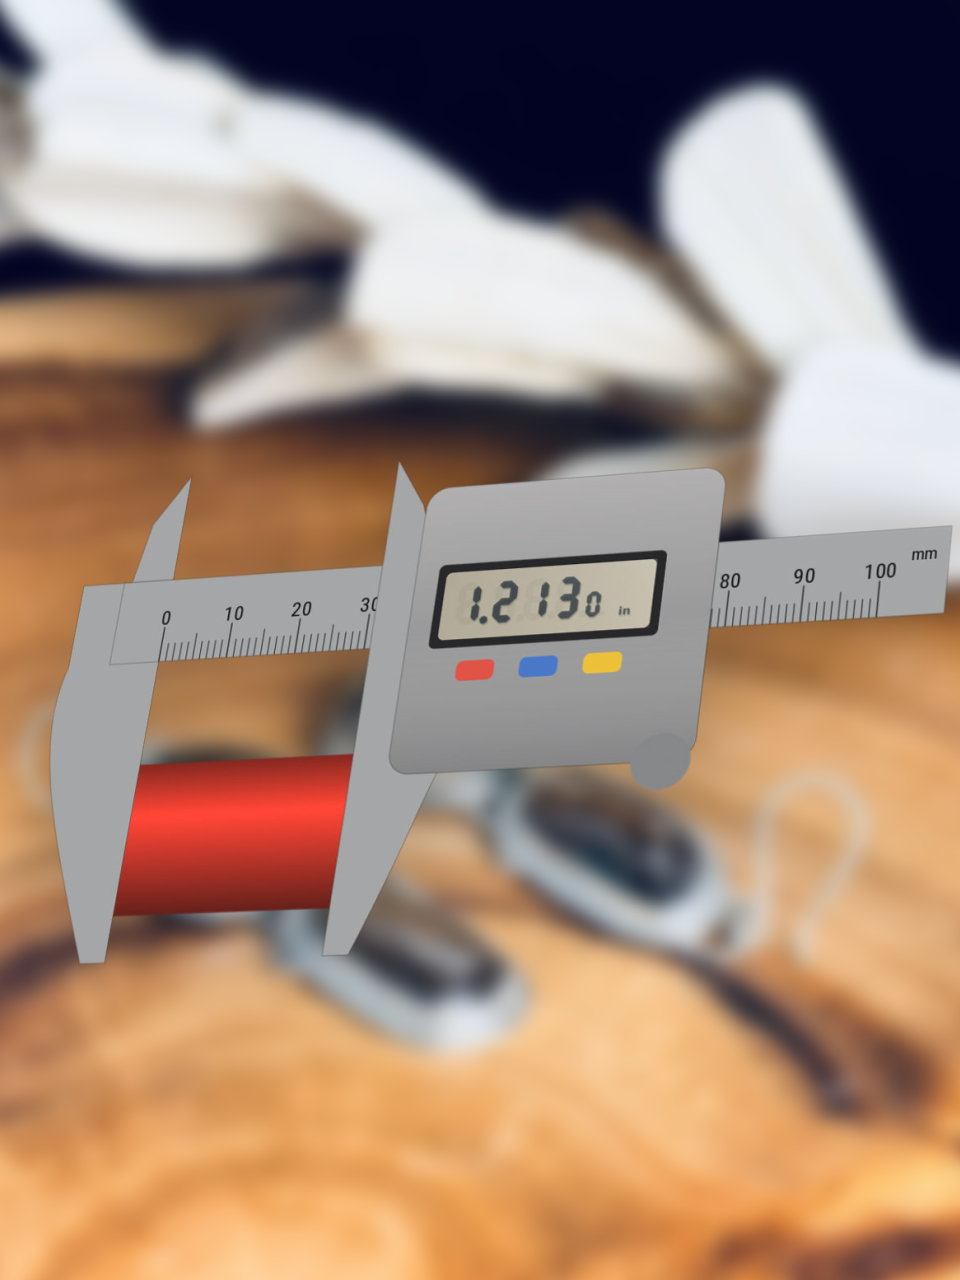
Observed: 1.2130 in
